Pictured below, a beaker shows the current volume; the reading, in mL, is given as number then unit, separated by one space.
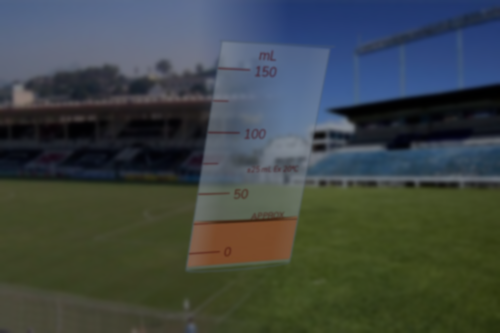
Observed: 25 mL
